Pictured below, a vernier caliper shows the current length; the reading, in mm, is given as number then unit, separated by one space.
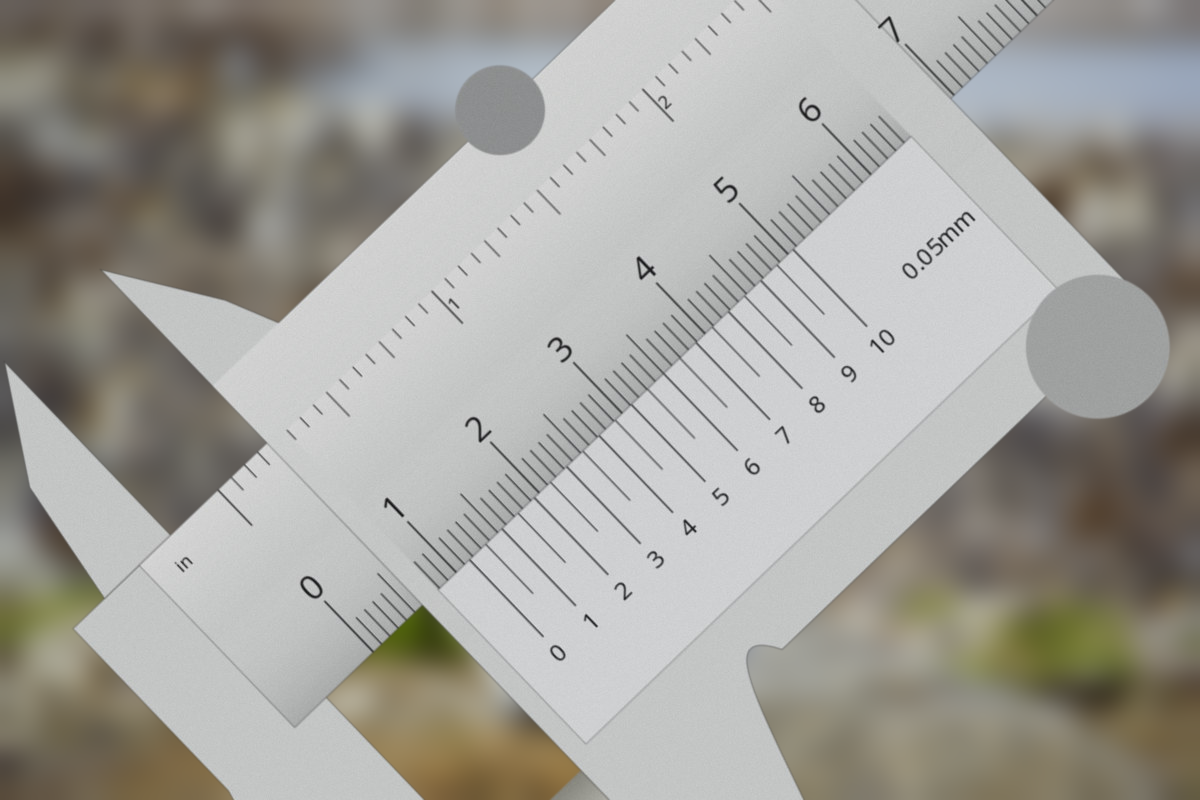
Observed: 11.6 mm
